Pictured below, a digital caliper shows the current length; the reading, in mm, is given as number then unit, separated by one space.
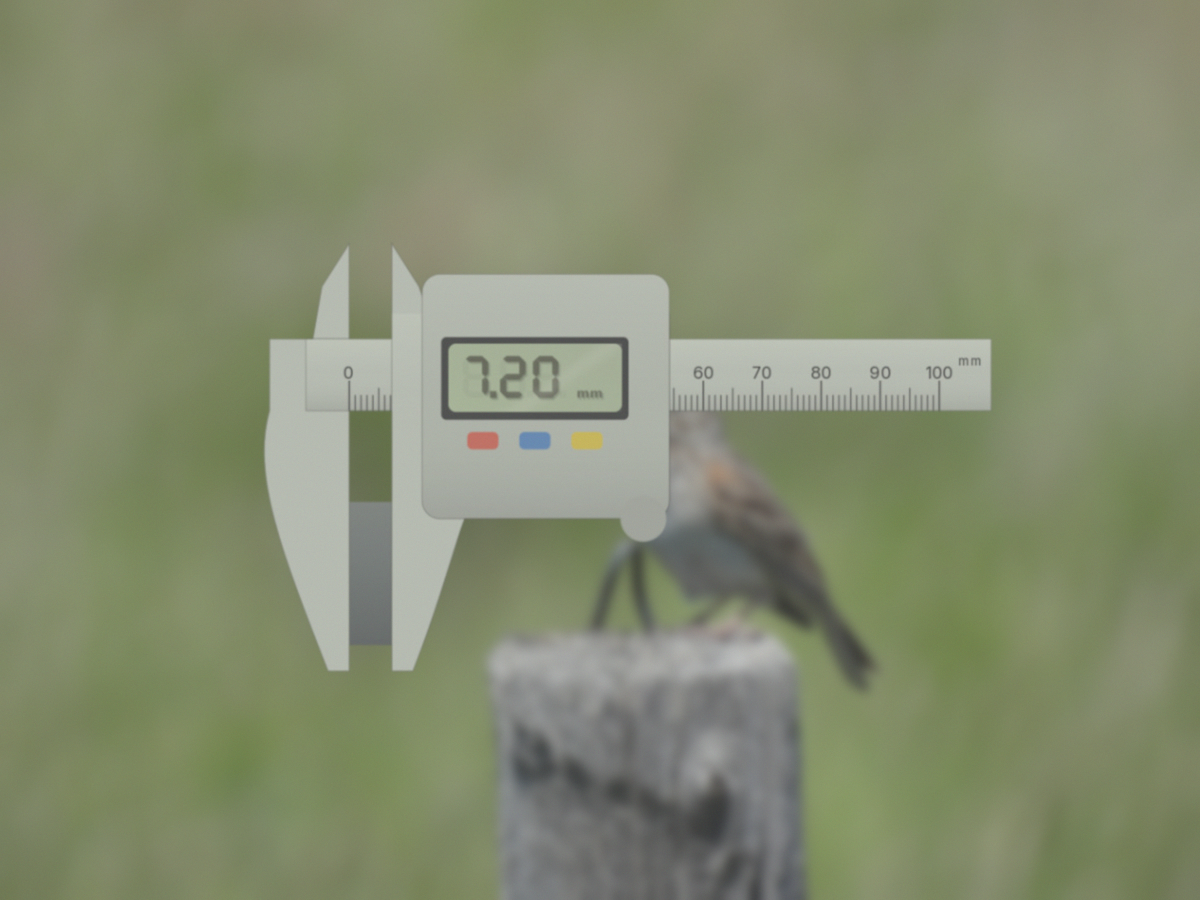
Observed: 7.20 mm
